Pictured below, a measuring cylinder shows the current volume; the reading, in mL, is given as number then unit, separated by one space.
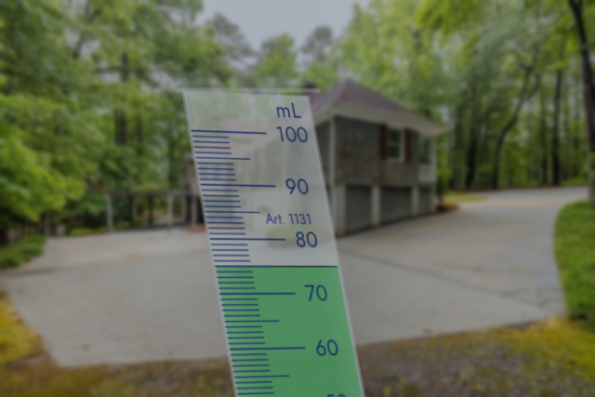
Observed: 75 mL
